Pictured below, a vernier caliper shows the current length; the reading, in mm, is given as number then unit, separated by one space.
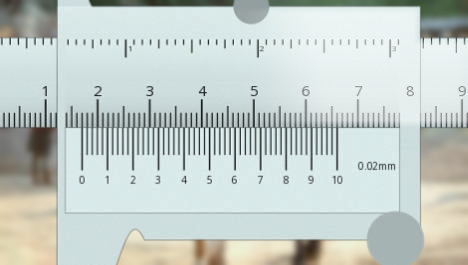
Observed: 17.0 mm
